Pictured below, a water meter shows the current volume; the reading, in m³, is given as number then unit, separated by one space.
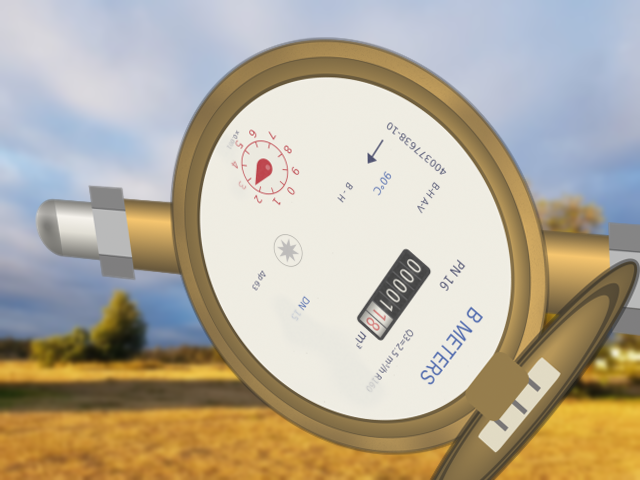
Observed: 1.182 m³
